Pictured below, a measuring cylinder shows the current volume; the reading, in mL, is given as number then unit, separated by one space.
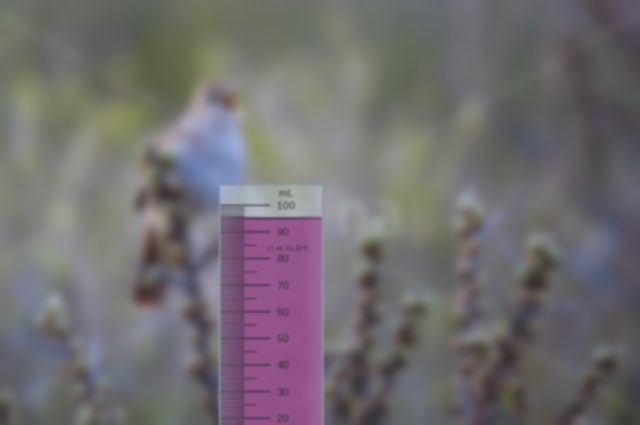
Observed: 95 mL
